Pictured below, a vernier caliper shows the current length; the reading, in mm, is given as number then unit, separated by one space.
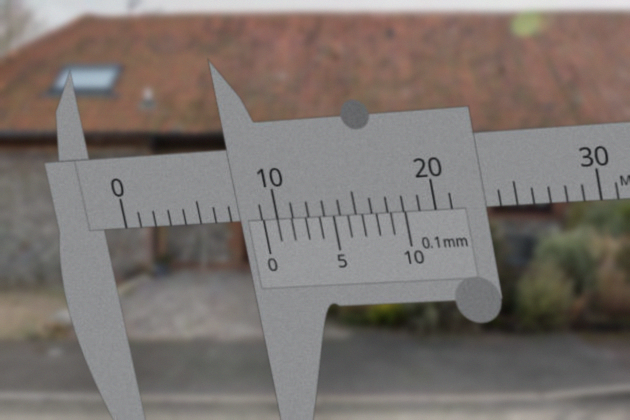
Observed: 9.1 mm
